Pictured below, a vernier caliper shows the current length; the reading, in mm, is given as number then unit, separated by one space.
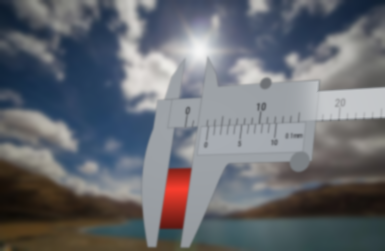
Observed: 3.2 mm
